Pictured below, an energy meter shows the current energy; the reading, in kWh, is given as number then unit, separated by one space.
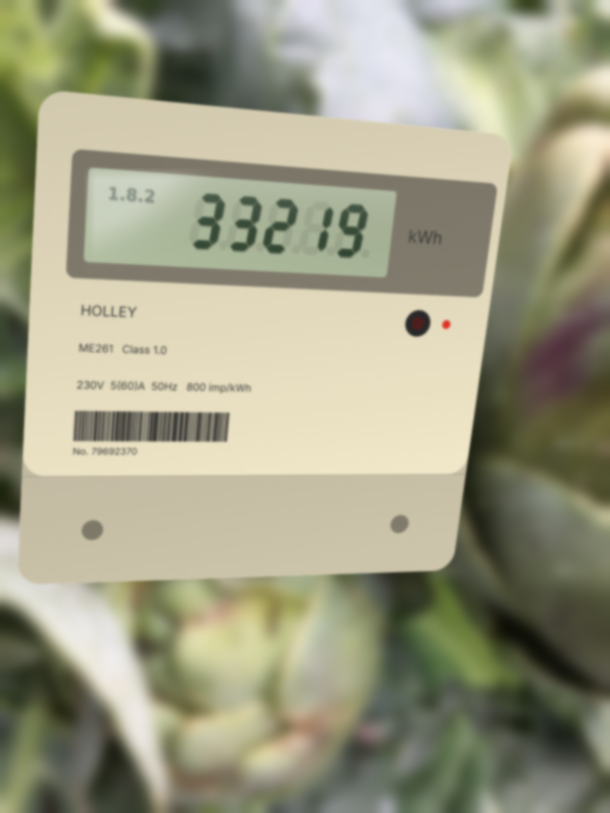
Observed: 33219 kWh
